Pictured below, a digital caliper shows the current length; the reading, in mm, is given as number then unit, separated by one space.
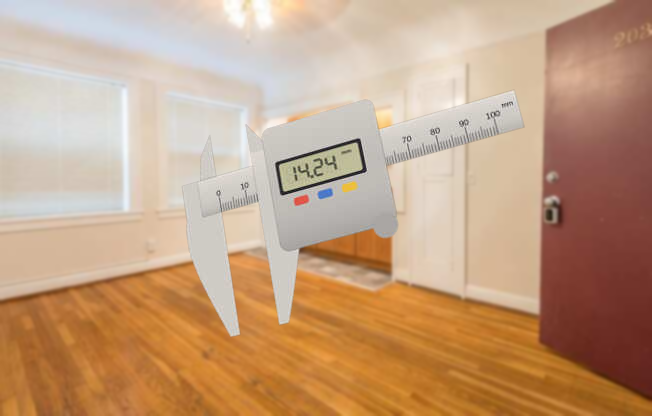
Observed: 14.24 mm
